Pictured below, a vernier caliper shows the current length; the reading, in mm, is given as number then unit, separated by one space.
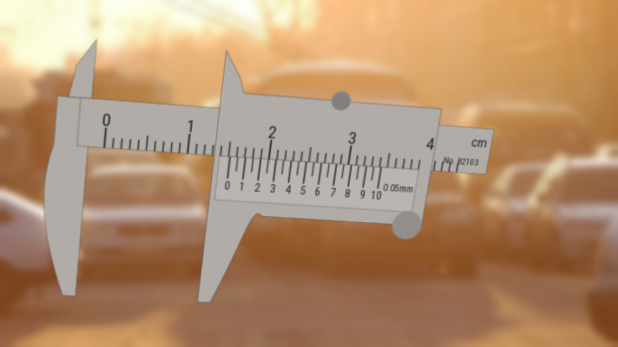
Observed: 15.2 mm
